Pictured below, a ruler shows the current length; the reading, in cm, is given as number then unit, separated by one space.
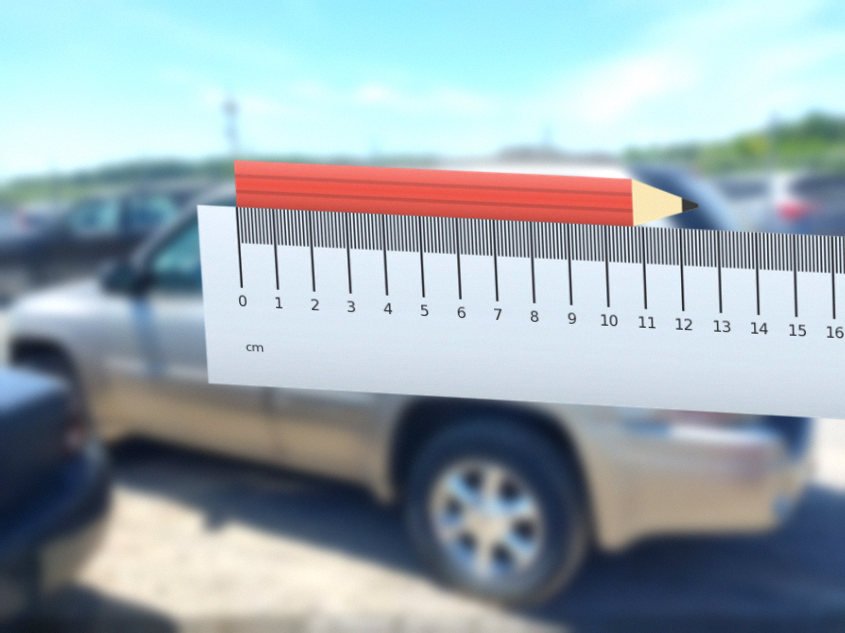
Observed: 12.5 cm
